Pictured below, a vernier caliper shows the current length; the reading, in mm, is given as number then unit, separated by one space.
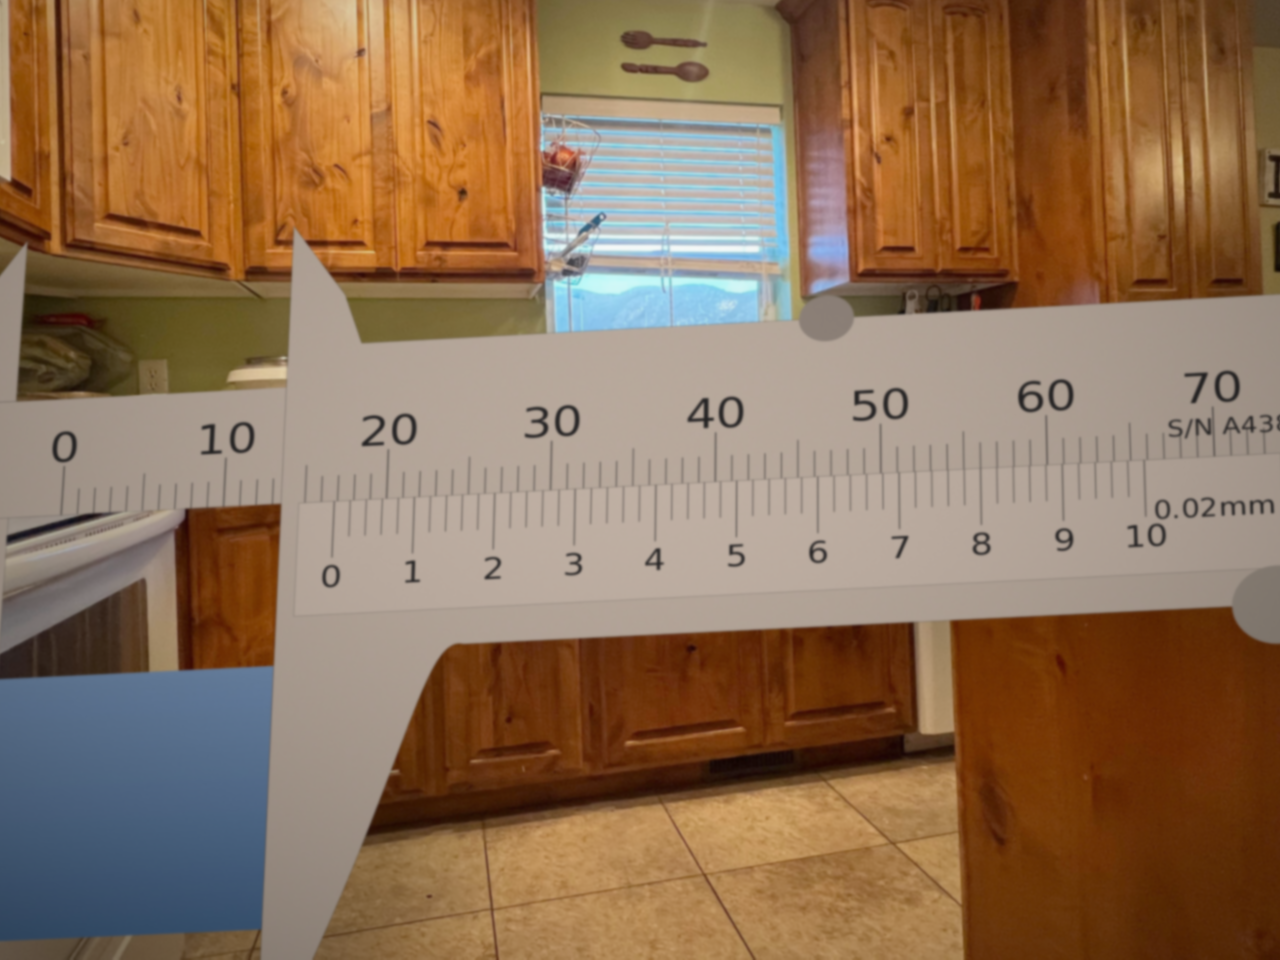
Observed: 16.8 mm
